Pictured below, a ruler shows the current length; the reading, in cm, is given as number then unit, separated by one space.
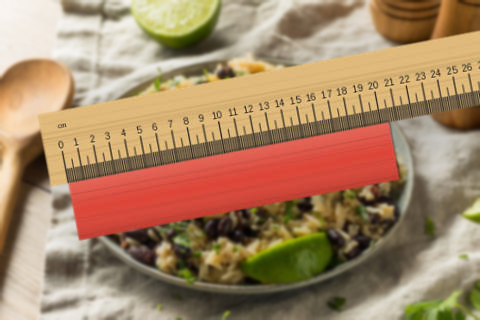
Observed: 20.5 cm
